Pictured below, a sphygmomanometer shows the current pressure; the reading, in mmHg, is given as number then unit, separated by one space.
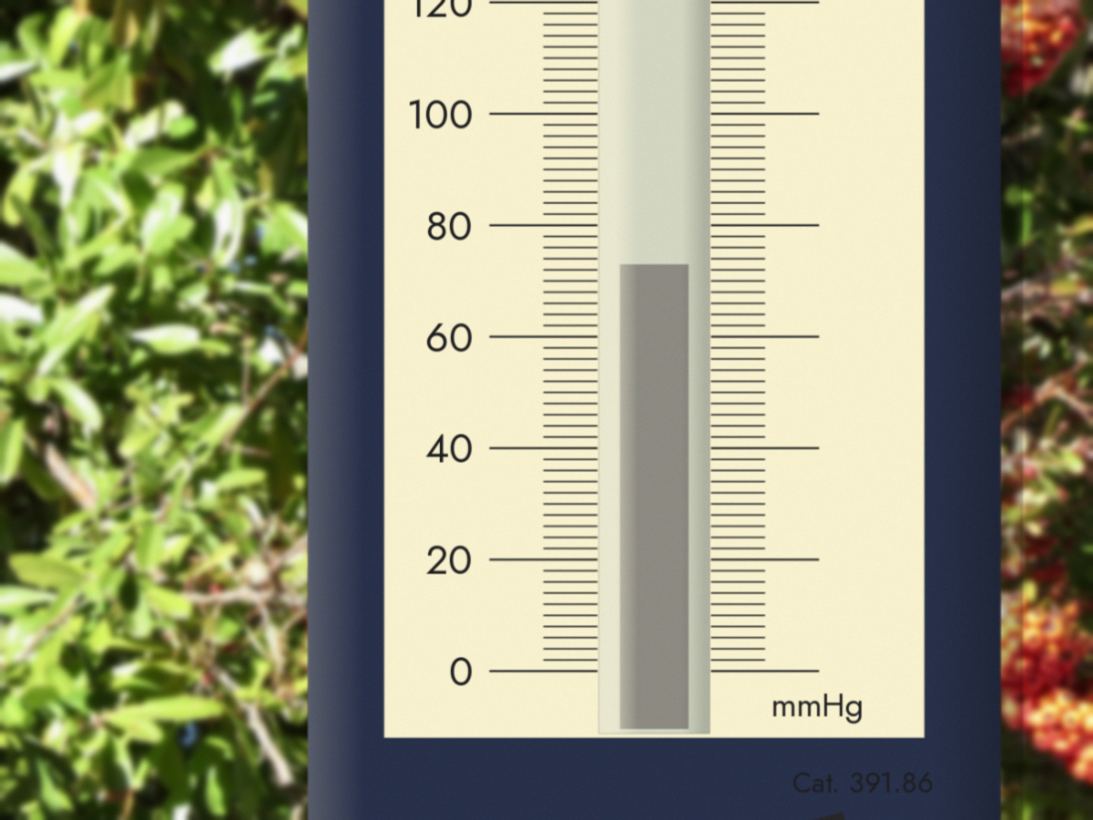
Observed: 73 mmHg
